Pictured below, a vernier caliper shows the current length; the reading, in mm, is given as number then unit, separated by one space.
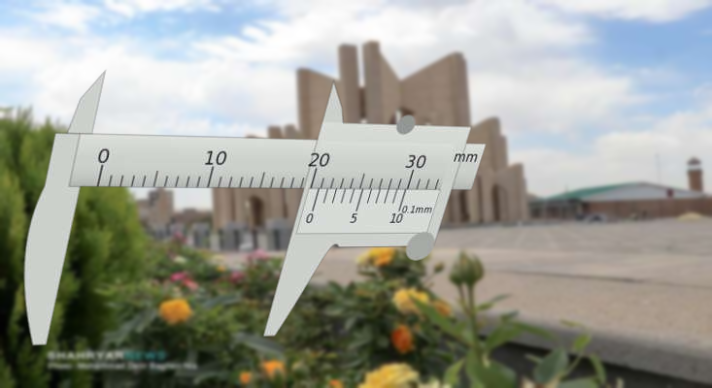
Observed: 20.8 mm
